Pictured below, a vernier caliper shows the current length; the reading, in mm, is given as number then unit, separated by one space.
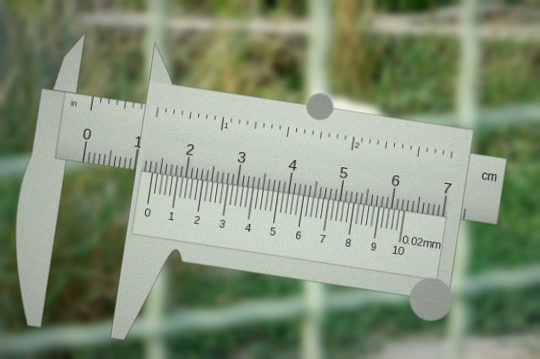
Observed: 13.5 mm
